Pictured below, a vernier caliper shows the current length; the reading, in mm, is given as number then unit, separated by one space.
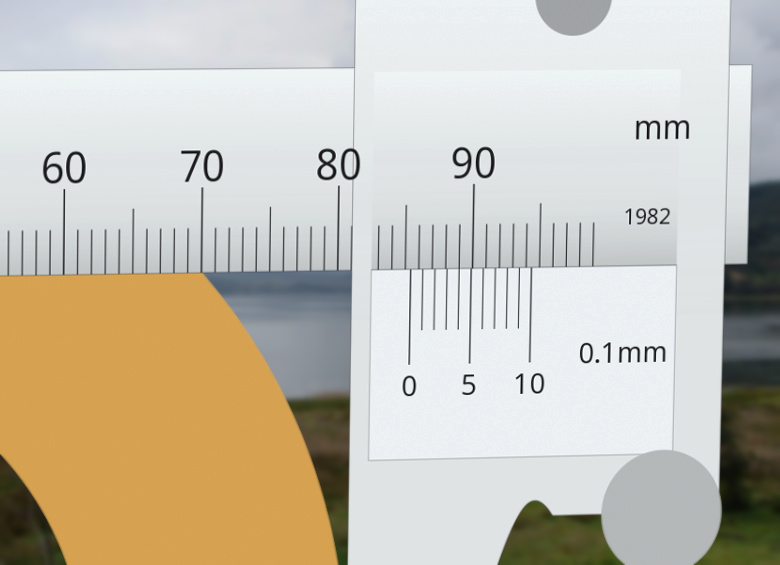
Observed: 85.4 mm
